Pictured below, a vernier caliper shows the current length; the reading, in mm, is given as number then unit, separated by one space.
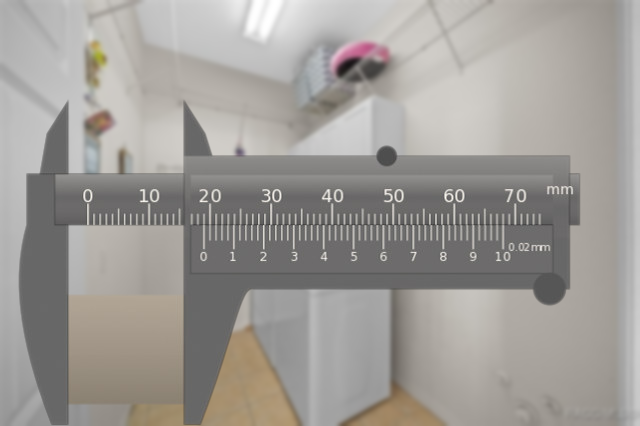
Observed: 19.0 mm
